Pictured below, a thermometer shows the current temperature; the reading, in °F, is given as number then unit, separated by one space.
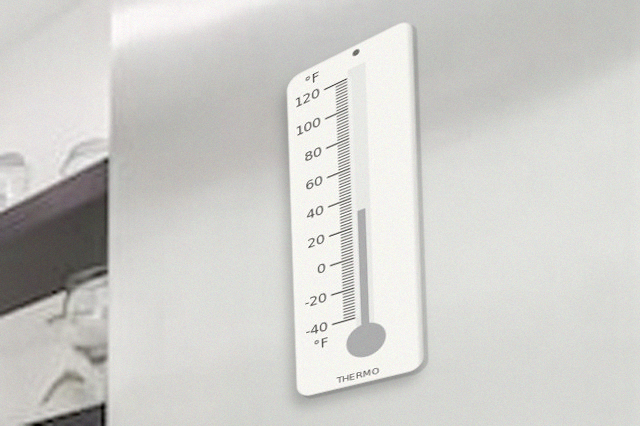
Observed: 30 °F
